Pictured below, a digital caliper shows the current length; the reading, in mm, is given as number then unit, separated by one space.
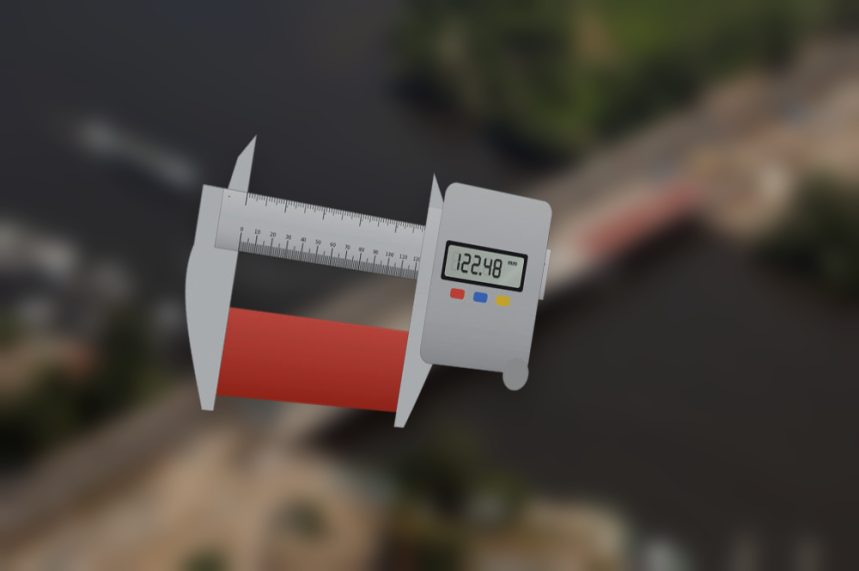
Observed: 122.48 mm
